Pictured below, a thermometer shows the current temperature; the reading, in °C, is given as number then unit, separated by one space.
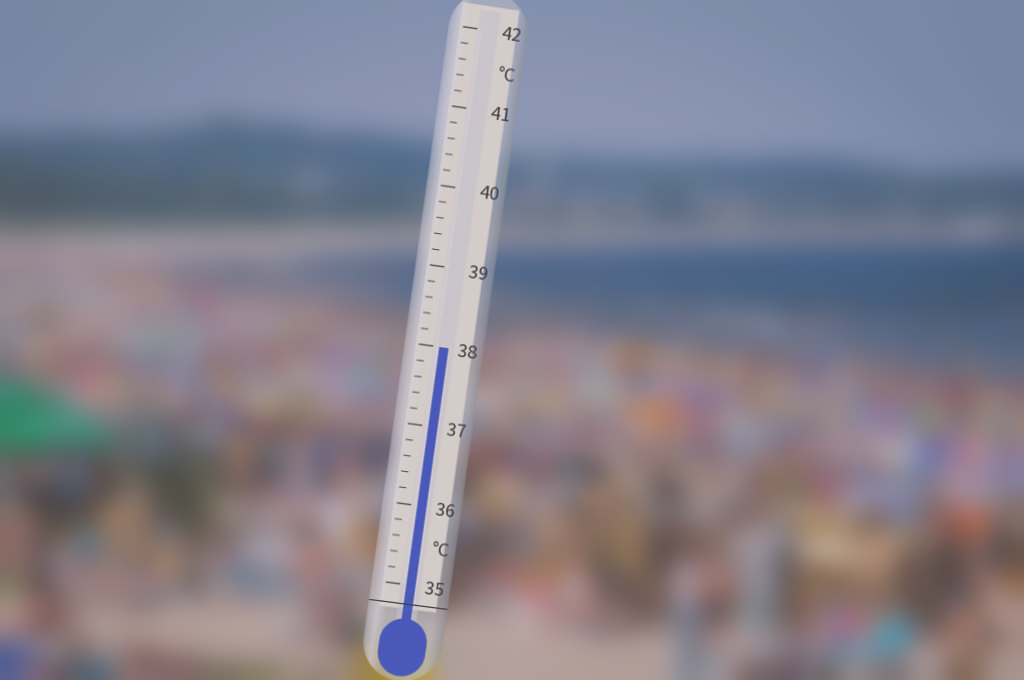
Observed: 38 °C
